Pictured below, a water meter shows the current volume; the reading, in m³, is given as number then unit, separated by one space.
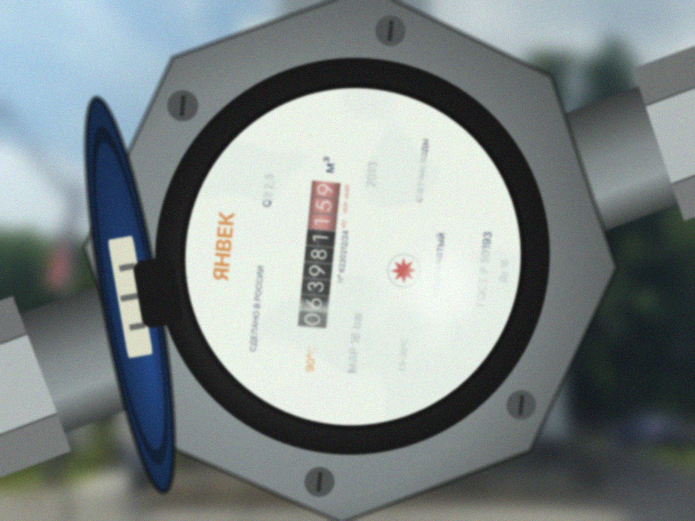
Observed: 63981.159 m³
